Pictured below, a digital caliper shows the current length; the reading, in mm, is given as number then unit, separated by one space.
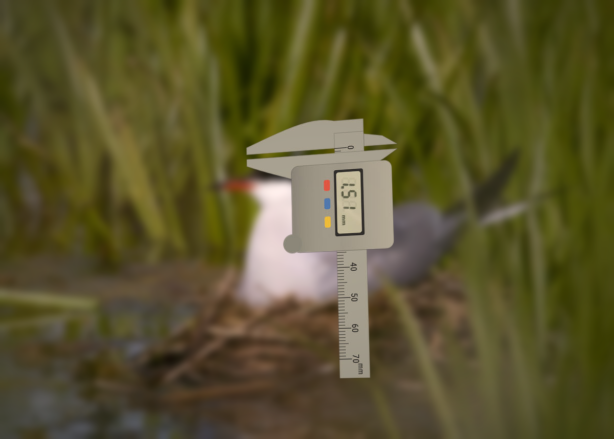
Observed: 1.51 mm
